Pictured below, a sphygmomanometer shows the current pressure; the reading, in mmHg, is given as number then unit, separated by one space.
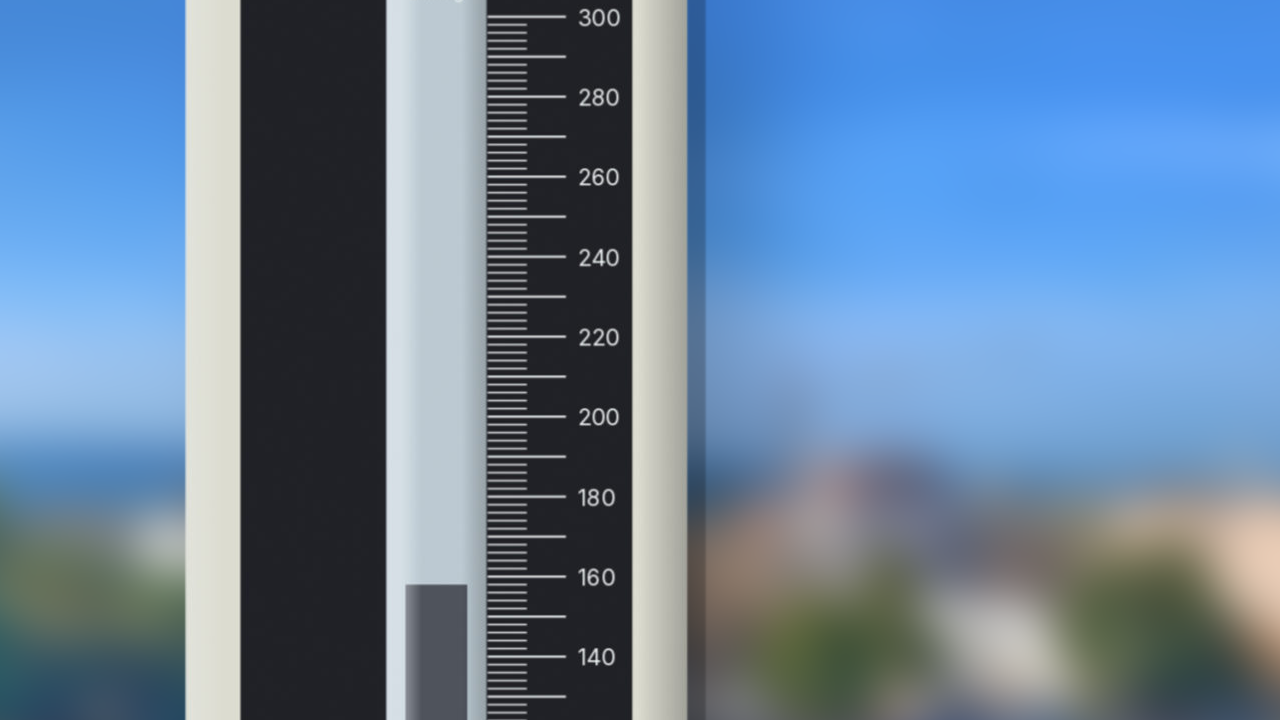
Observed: 158 mmHg
